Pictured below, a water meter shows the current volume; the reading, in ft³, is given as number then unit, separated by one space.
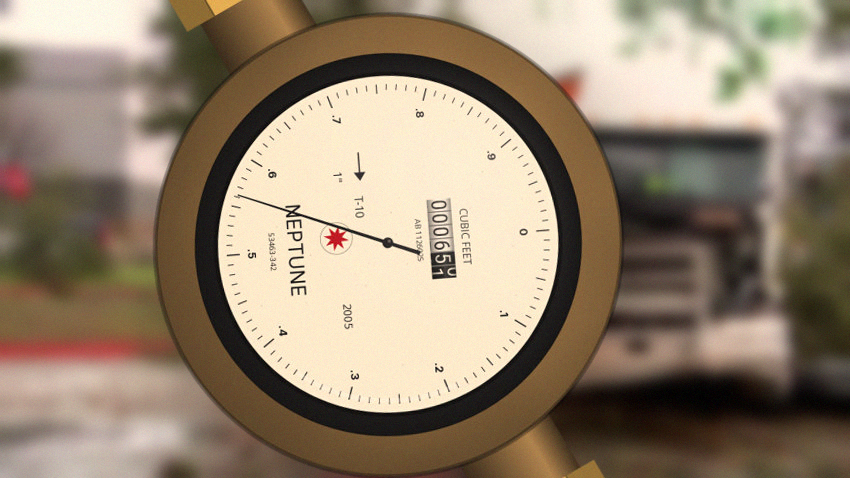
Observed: 650.56 ft³
